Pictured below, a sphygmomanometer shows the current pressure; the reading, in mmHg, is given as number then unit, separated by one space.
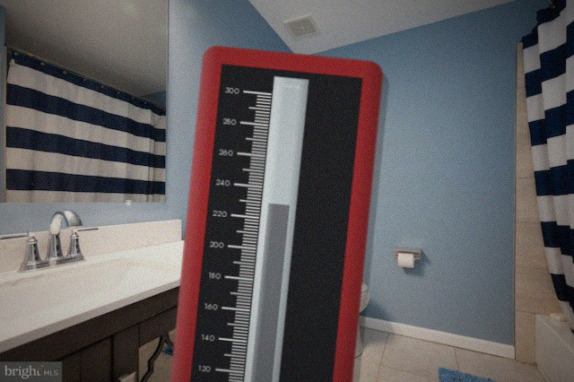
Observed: 230 mmHg
